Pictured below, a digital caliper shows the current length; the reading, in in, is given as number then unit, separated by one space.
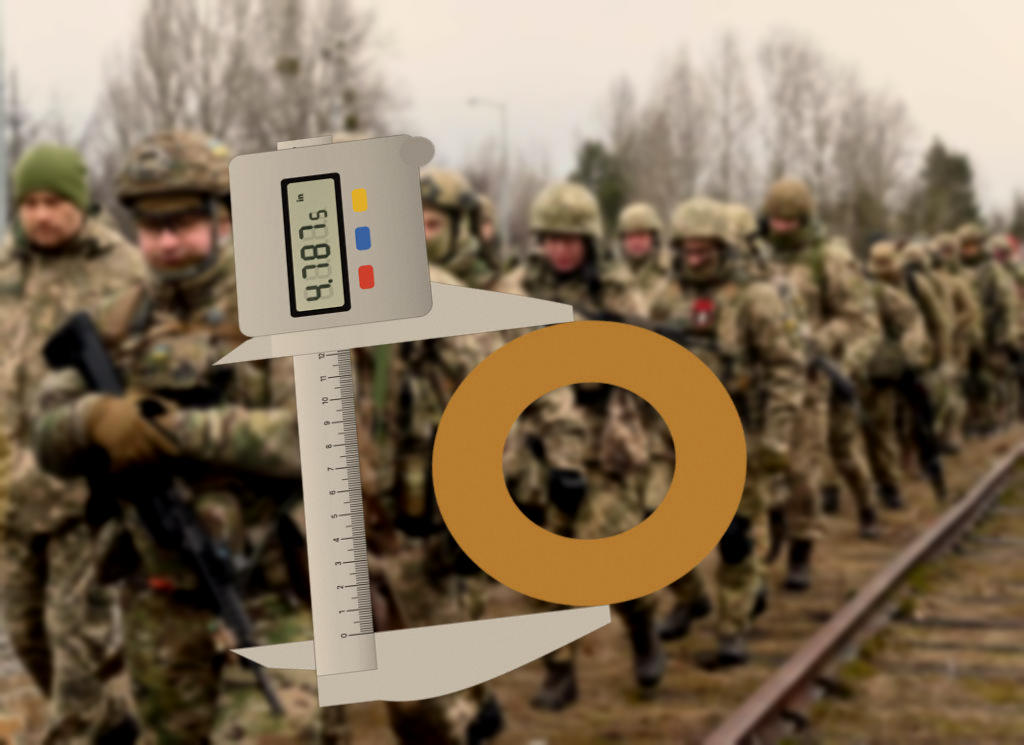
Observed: 4.7875 in
